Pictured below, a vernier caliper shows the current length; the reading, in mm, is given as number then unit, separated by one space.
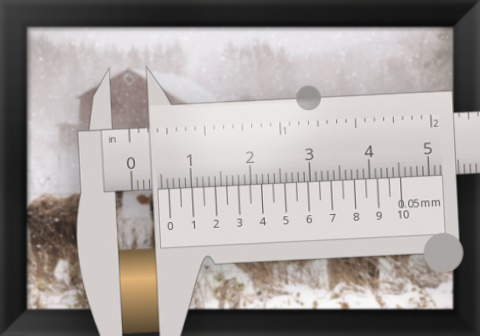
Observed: 6.2 mm
